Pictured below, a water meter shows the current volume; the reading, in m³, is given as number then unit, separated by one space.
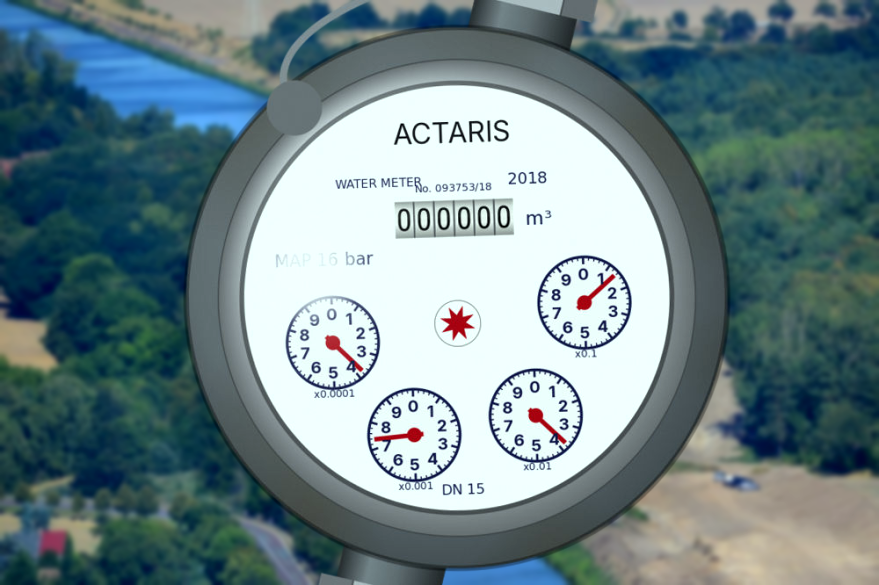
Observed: 0.1373 m³
